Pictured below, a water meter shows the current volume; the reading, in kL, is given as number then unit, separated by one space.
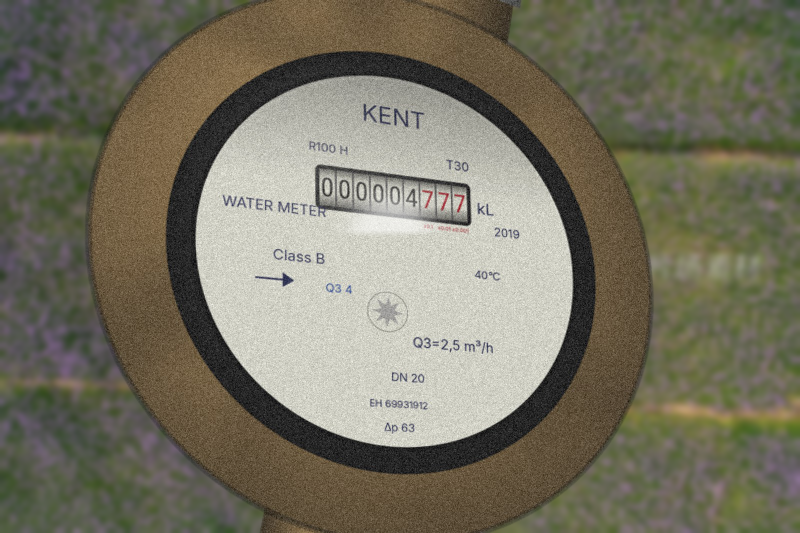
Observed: 4.777 kL
